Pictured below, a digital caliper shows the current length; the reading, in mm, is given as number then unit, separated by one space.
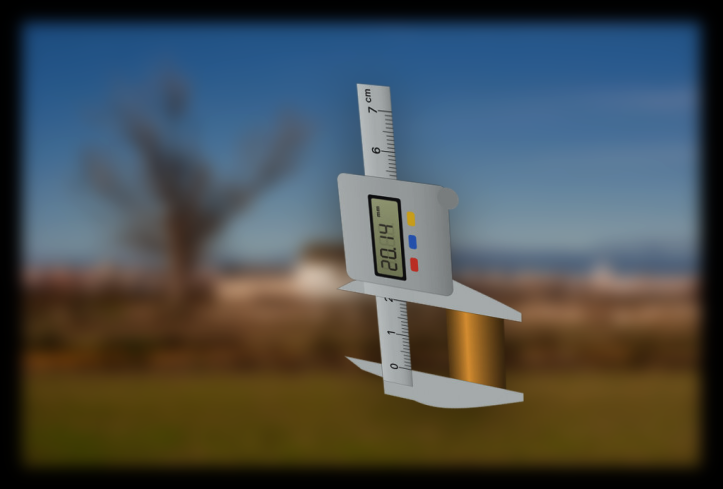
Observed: 20.14 mm
